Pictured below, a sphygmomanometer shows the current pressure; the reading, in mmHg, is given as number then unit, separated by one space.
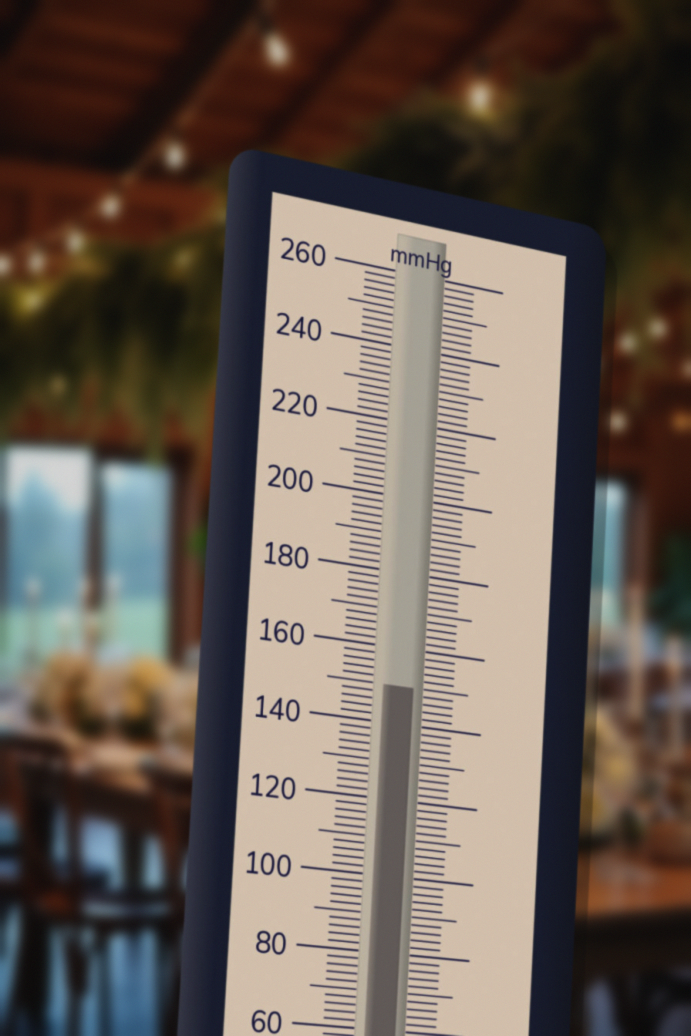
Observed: 150 mmHg
